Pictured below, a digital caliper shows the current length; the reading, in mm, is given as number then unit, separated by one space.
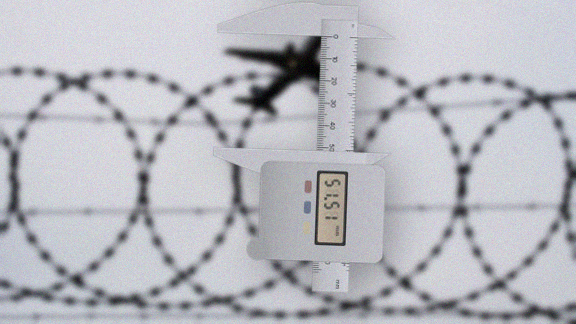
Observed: 51.51 mm
